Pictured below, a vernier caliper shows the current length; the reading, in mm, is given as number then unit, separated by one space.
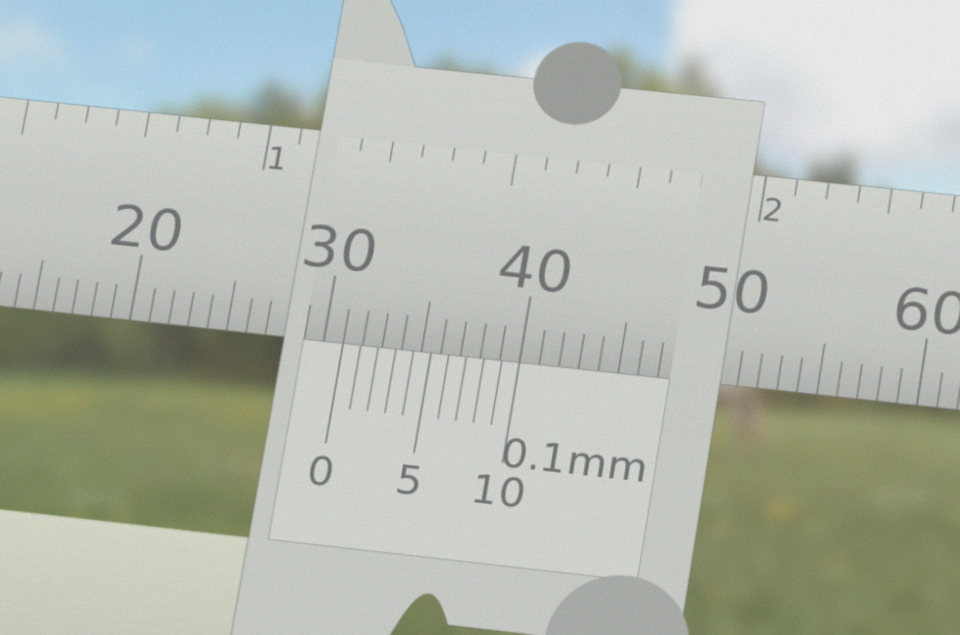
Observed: 31.0 mm
